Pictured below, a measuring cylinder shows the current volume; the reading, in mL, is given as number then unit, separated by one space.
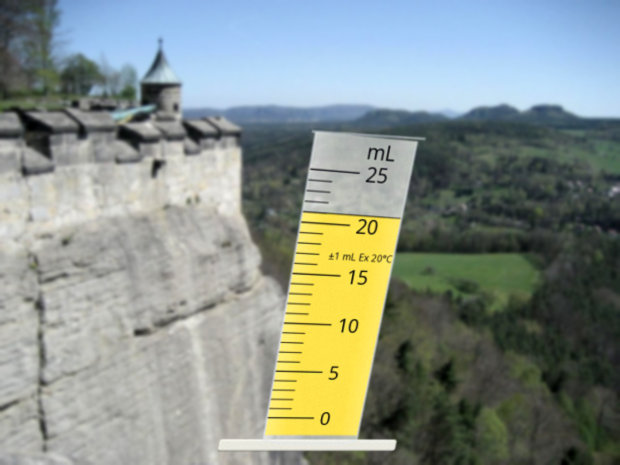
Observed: 21 mL
